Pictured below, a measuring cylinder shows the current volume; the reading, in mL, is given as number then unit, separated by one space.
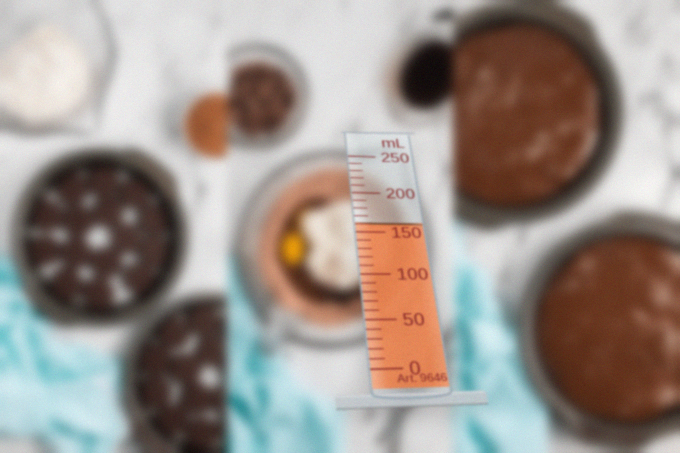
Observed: 160 mL
